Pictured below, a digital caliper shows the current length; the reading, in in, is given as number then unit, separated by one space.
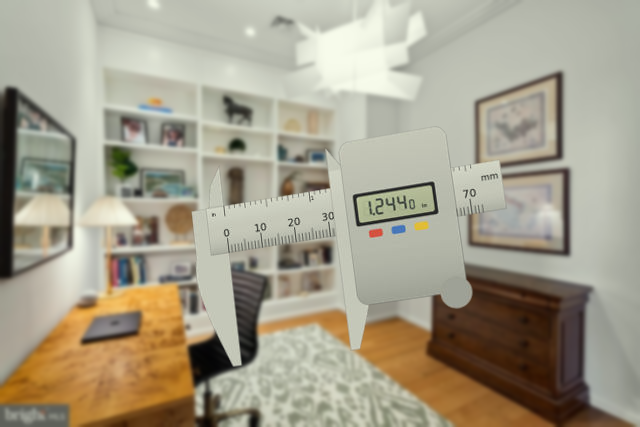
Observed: 1.2440 in
